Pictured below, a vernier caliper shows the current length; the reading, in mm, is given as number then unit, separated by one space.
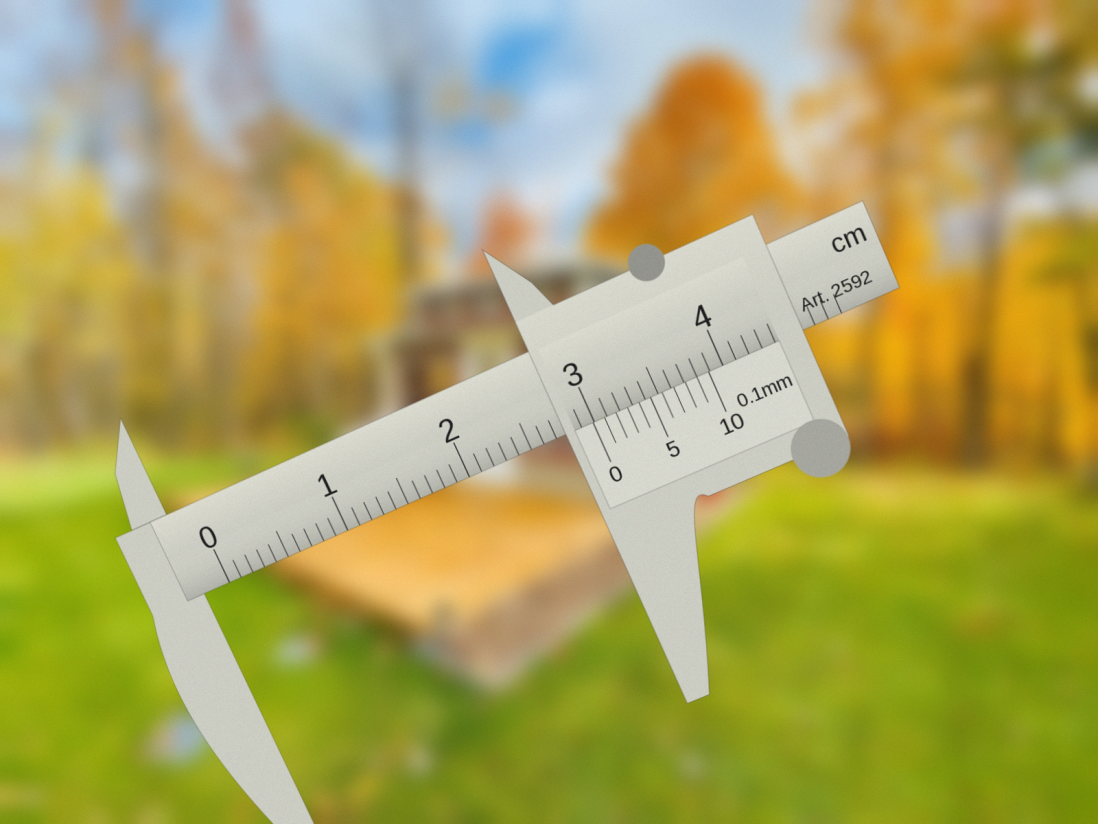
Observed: 29.9 mm
